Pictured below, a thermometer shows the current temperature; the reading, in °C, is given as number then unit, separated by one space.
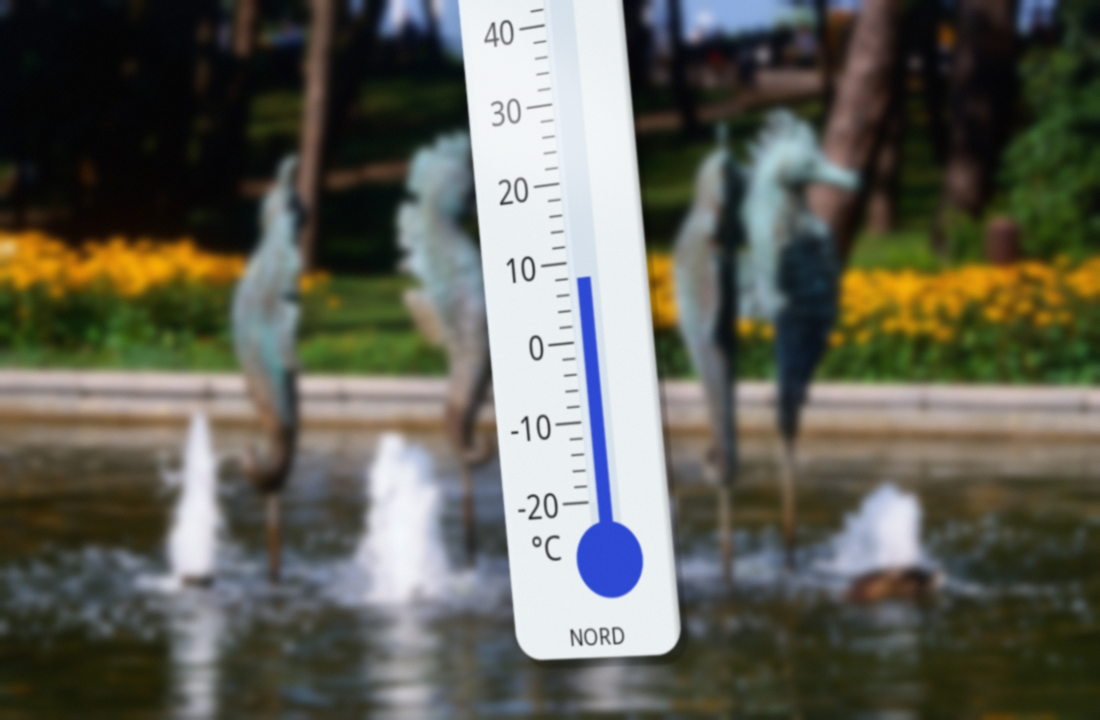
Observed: 8 °C
